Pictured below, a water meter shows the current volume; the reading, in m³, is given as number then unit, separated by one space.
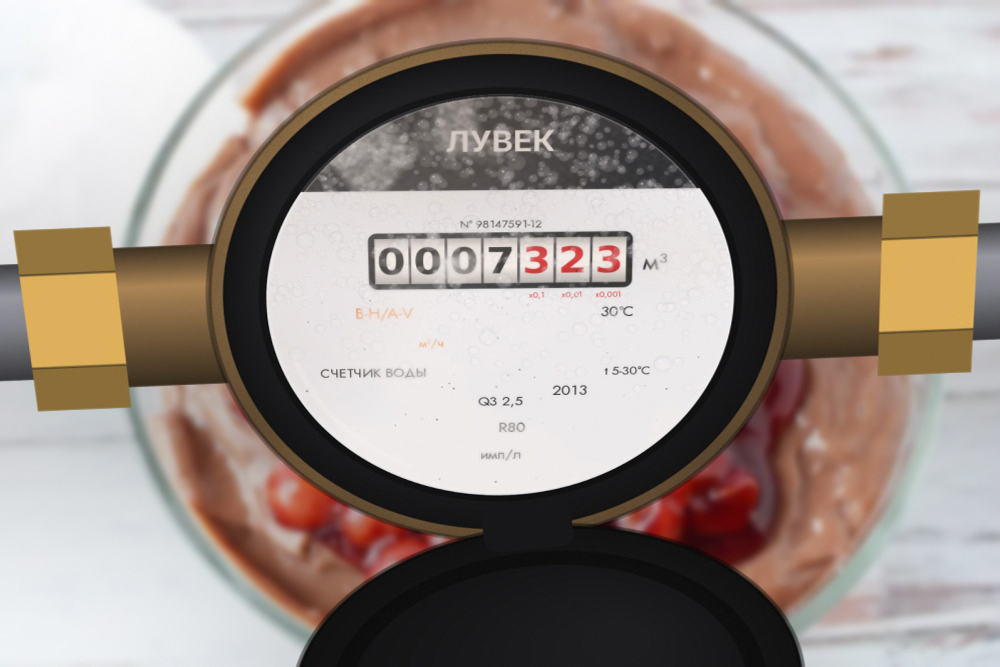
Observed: 7.323 m³
